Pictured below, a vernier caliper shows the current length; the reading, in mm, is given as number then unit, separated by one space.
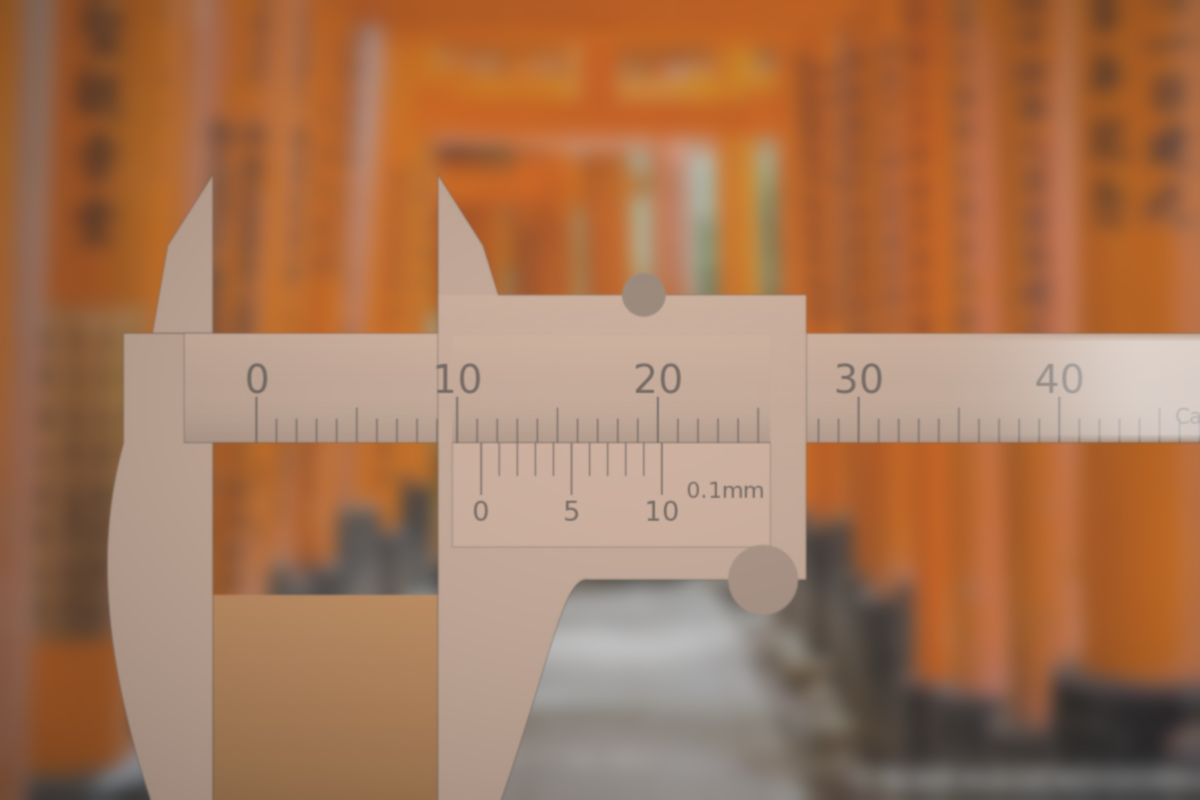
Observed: 11.2 mm
